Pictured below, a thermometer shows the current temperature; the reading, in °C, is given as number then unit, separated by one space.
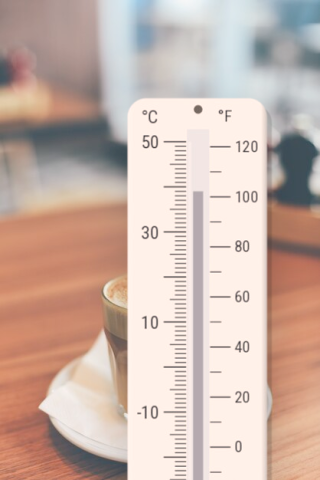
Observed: 39 °C
